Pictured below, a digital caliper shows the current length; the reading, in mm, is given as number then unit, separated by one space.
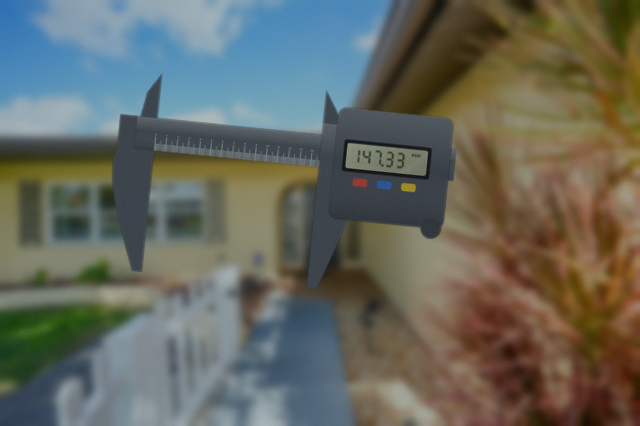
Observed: 147.33 mm
